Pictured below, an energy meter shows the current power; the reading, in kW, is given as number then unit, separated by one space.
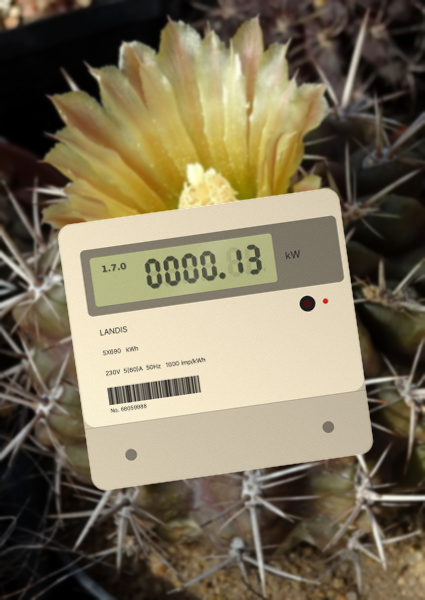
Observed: 0.13 kW
